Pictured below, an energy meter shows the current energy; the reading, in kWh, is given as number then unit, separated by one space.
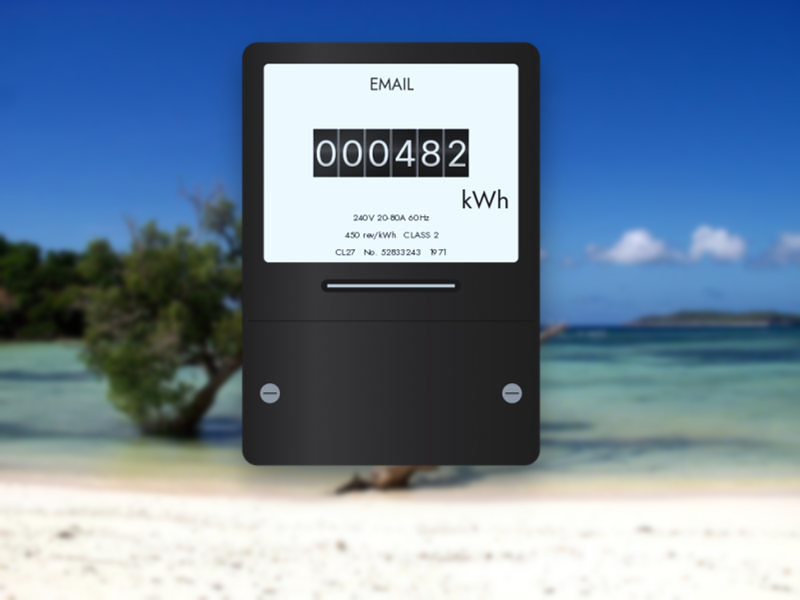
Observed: 482 kWh
